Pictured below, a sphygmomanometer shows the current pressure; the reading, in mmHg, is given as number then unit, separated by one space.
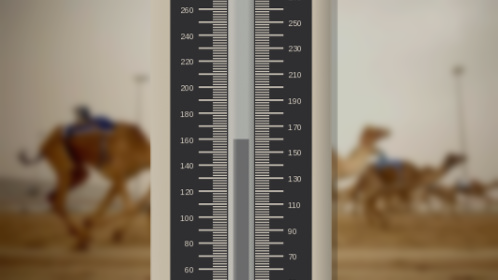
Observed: 160 mmHg
